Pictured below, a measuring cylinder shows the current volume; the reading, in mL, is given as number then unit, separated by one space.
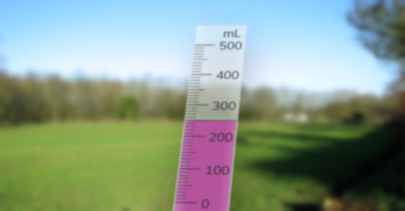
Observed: 250 mL
